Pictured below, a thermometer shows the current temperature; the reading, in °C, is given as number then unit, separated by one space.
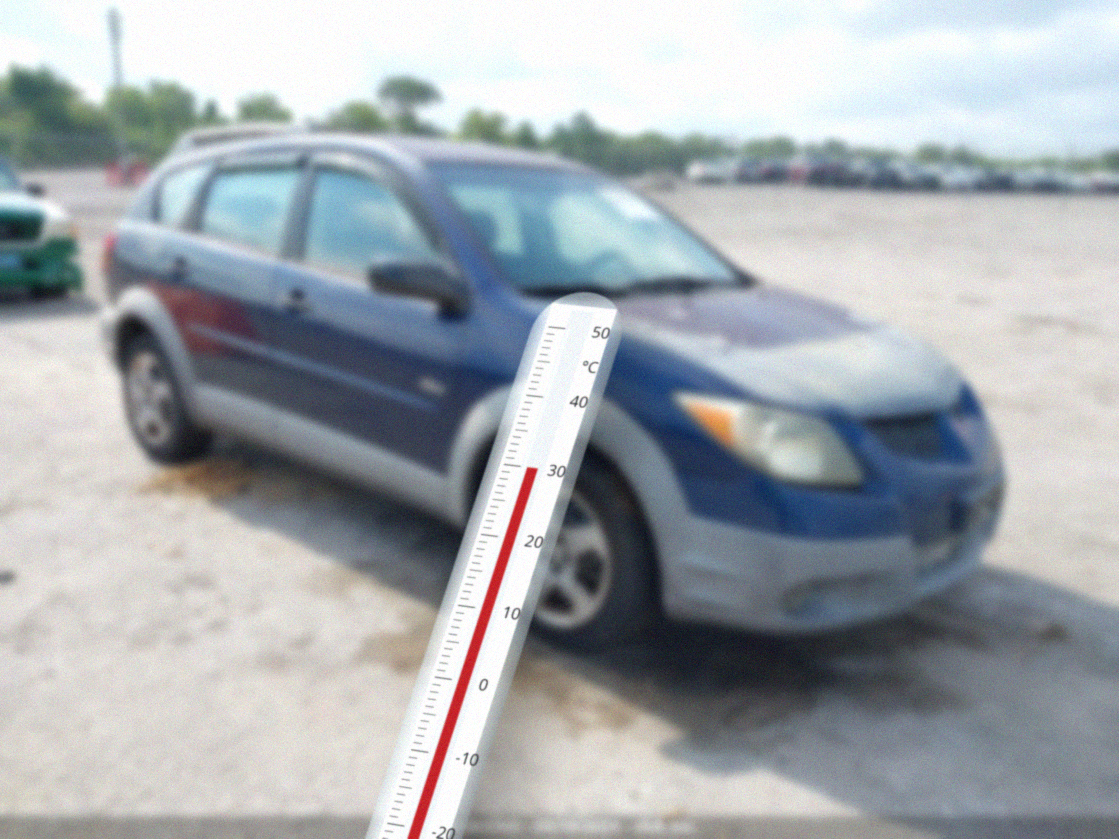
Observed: 30 °C
